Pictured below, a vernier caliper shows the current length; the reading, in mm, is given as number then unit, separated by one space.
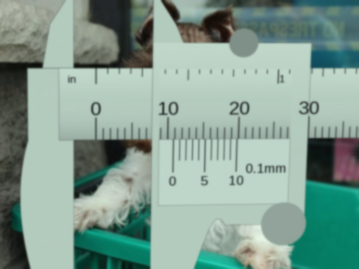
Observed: 10.8 mm
